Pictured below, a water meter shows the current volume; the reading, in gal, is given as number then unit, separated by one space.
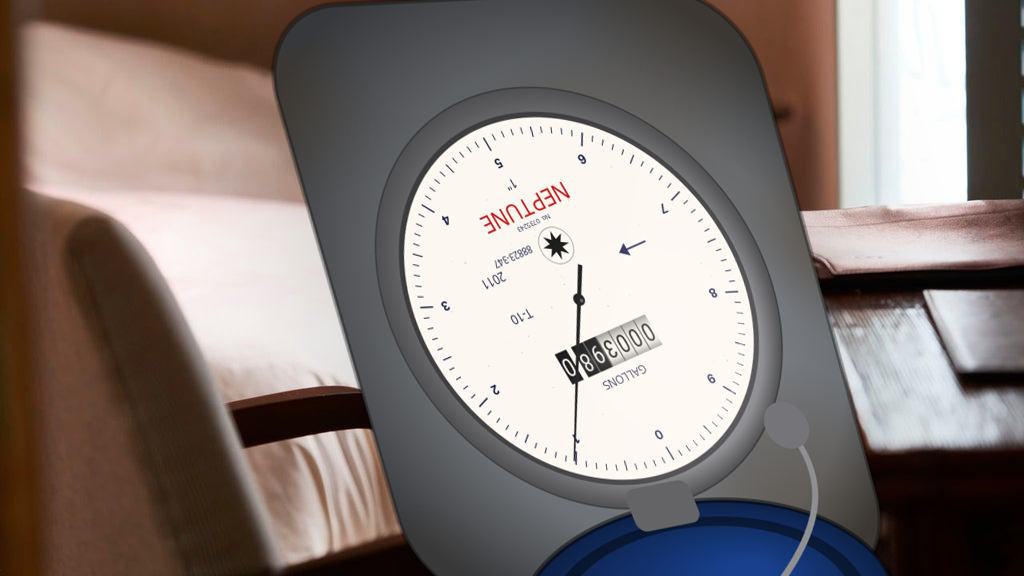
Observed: 3981.0 gal
